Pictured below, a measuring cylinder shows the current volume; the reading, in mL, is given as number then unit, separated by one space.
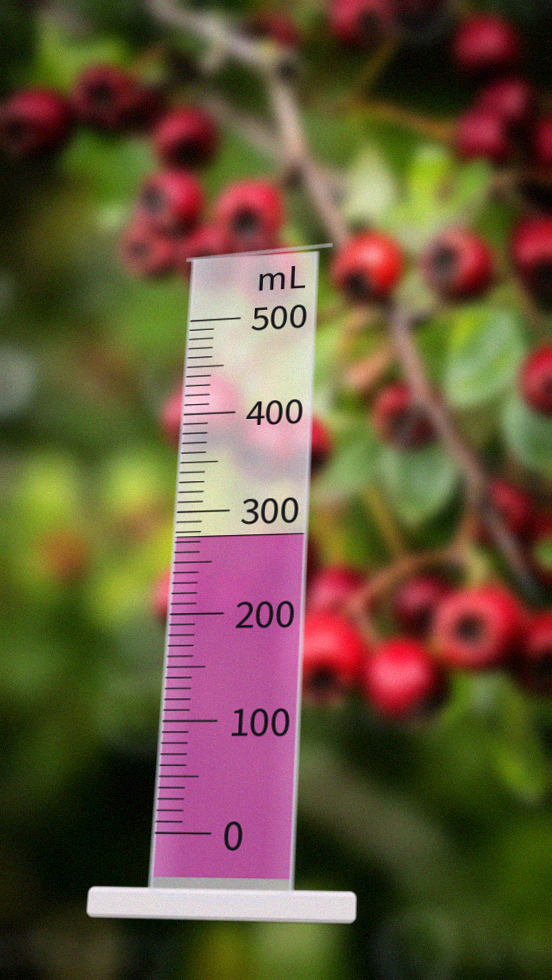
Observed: 275 mL
